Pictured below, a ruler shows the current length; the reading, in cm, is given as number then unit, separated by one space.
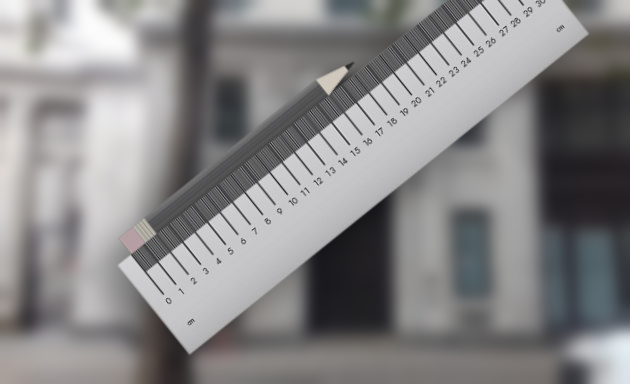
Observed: 18.5 cm
